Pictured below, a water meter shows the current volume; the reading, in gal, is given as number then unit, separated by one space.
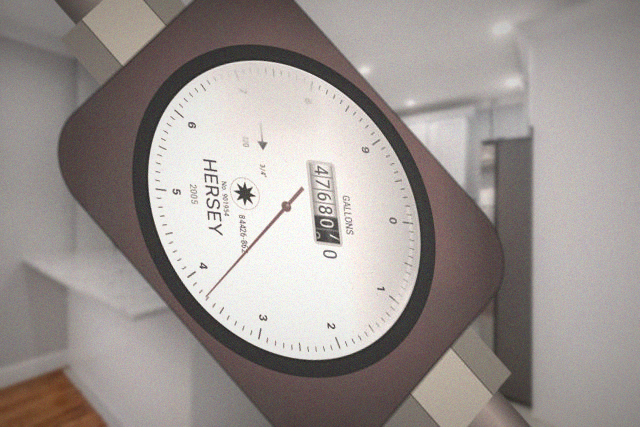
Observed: 4768073.7 gal
